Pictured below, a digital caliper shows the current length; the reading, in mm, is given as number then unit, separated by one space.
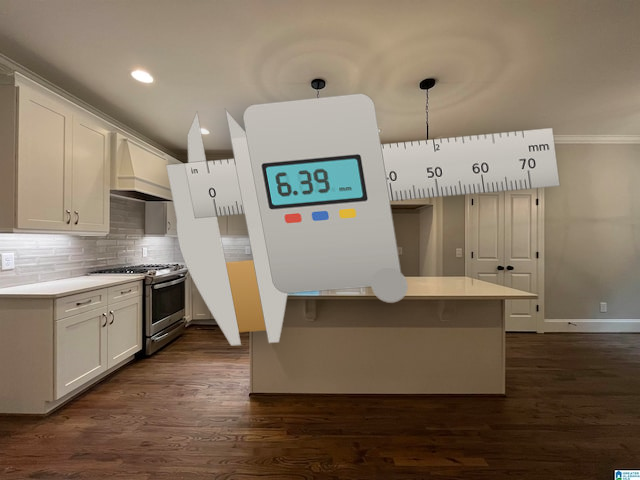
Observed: 6.39 mm
